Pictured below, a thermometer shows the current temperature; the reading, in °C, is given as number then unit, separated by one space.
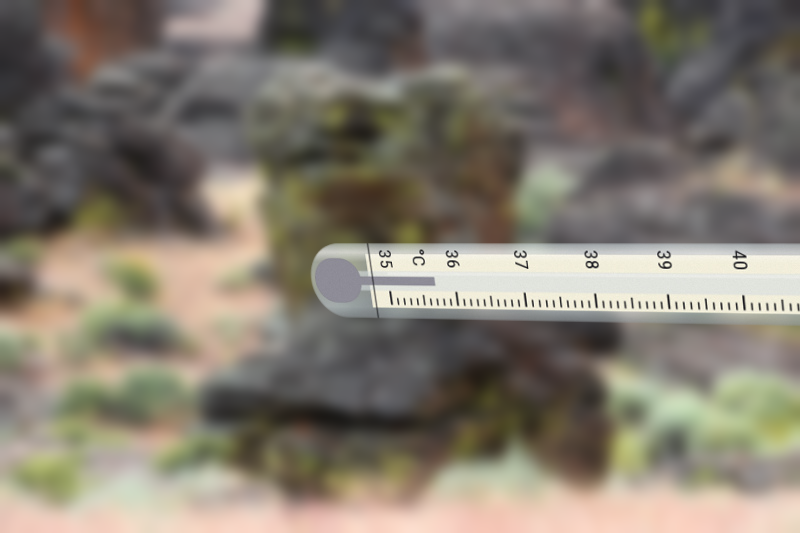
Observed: 35.7 °C
